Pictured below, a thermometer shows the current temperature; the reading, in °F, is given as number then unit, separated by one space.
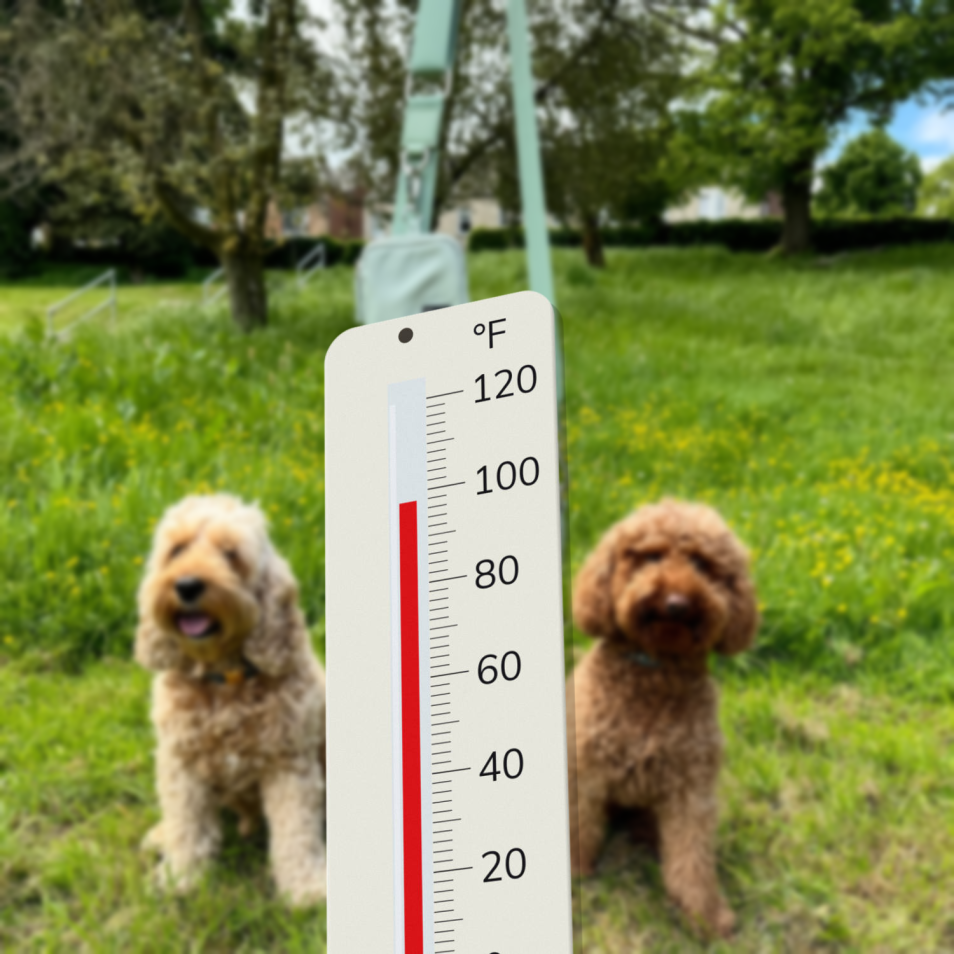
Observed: 98 °F
